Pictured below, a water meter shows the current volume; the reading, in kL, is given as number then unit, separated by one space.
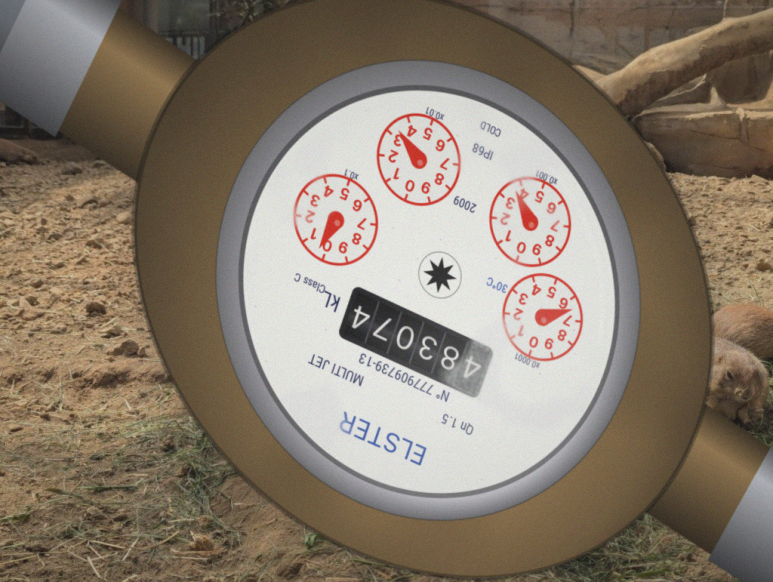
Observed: 483074.0336 kL
